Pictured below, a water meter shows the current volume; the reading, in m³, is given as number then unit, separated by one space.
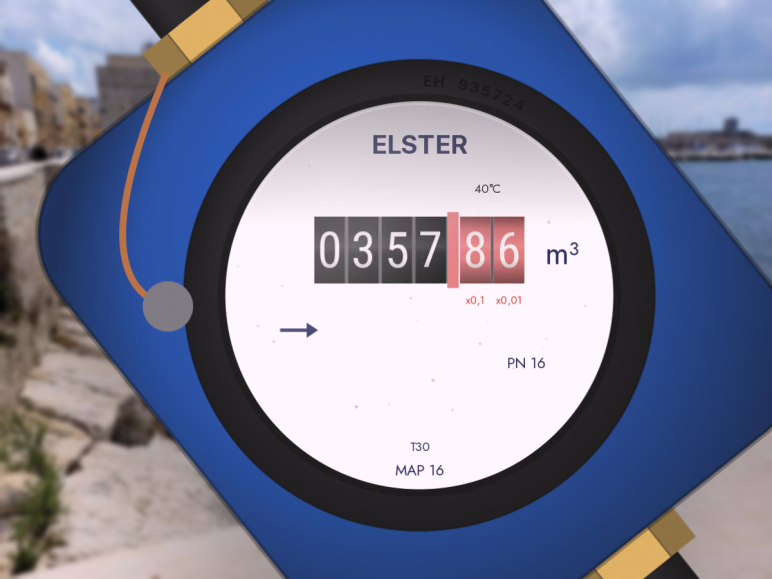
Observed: 357.86 m³
